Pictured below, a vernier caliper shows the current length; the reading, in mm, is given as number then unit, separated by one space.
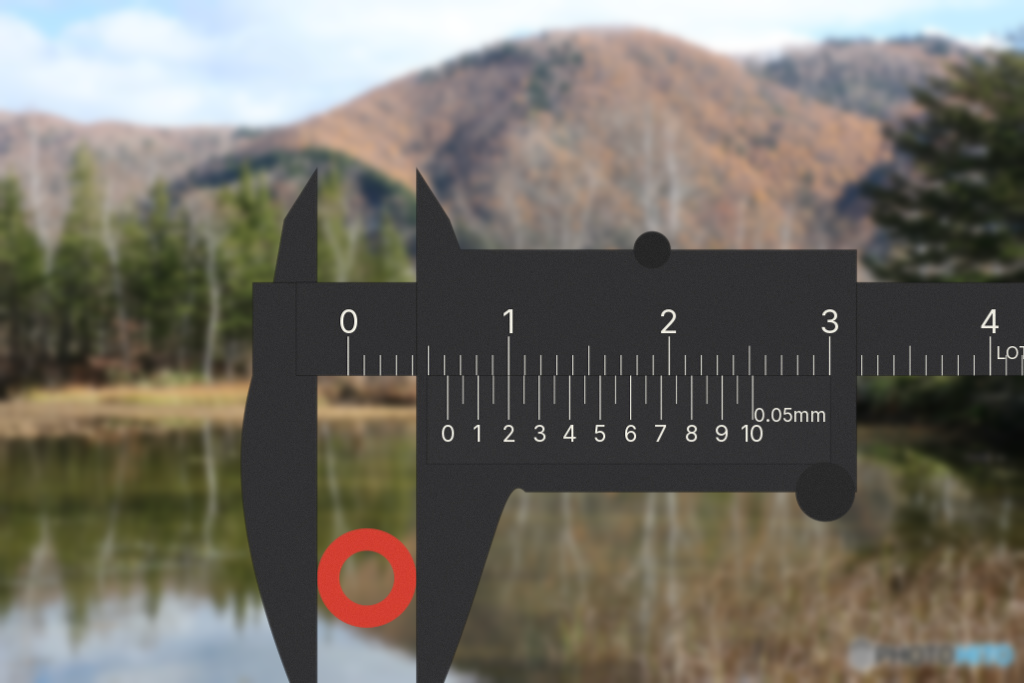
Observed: 6.2 mm
